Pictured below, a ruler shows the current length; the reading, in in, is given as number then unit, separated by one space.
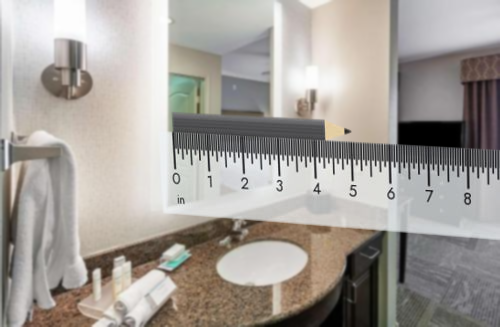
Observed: 5 in
